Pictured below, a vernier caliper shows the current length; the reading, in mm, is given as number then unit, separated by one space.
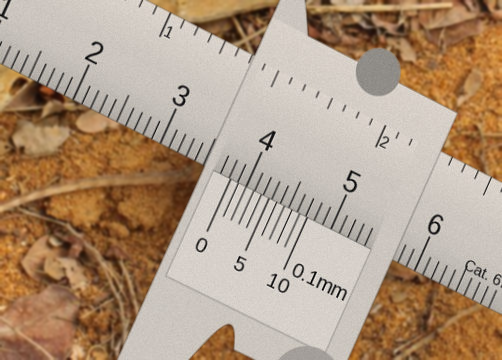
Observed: 38.2 mm
